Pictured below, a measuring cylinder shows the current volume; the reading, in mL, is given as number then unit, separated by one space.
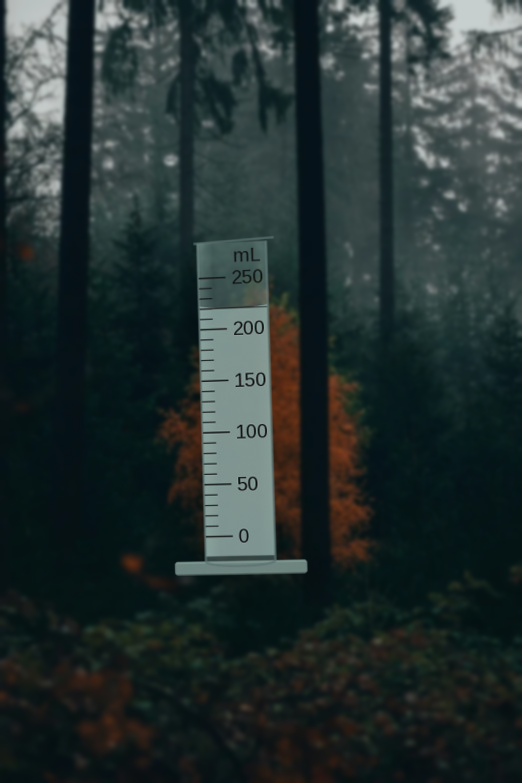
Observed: 220 mL
